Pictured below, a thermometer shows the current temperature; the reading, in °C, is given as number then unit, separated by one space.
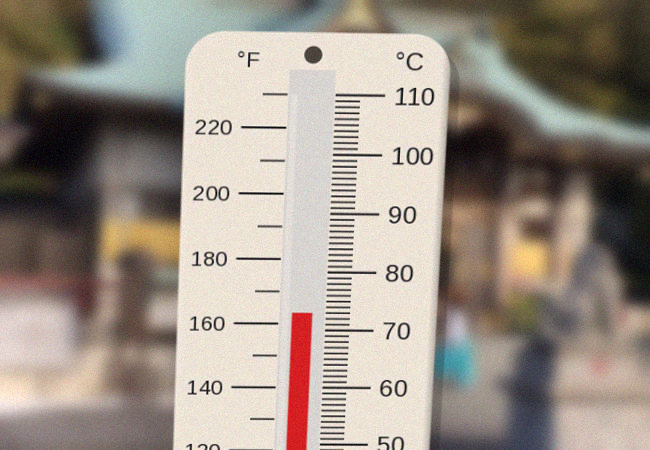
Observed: 73 °C
